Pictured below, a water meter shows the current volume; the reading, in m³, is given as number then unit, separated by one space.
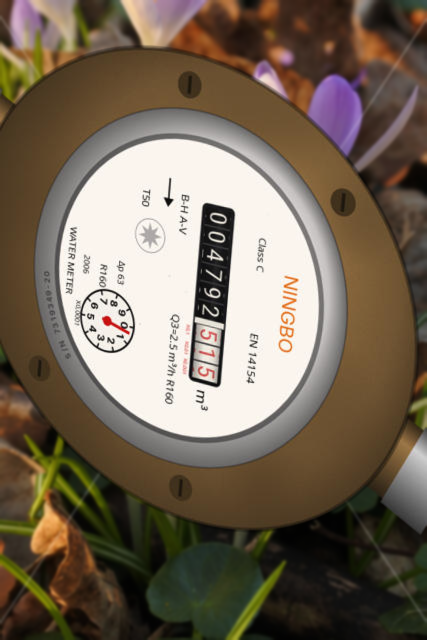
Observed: 4792.5150 m³
